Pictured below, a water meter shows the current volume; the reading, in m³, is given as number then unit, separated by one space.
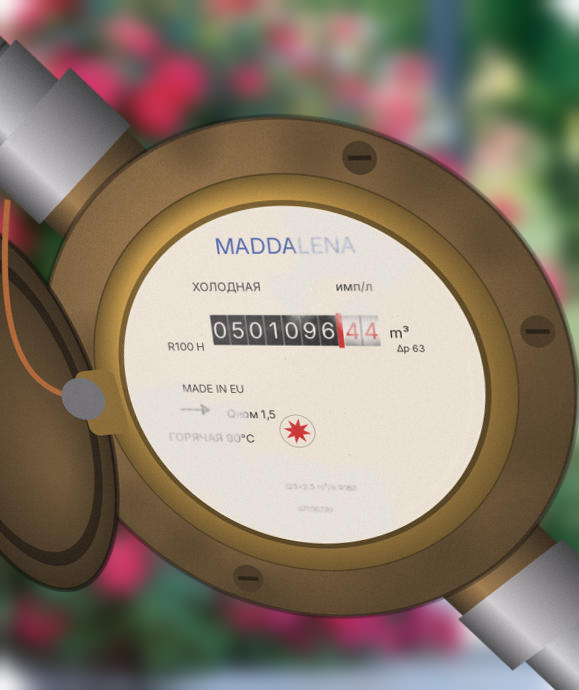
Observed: 501096.44 m³
